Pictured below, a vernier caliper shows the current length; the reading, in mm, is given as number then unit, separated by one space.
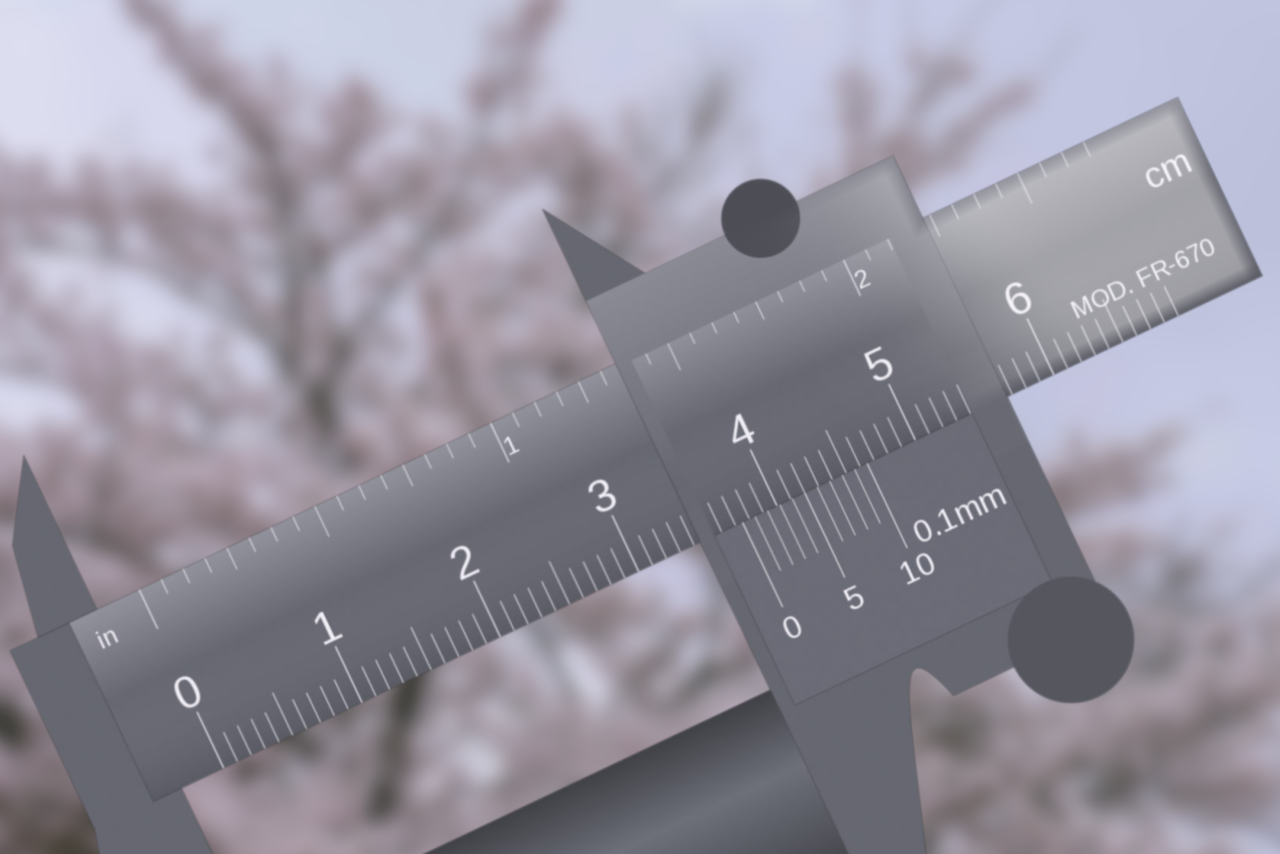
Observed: 37.5 mm
